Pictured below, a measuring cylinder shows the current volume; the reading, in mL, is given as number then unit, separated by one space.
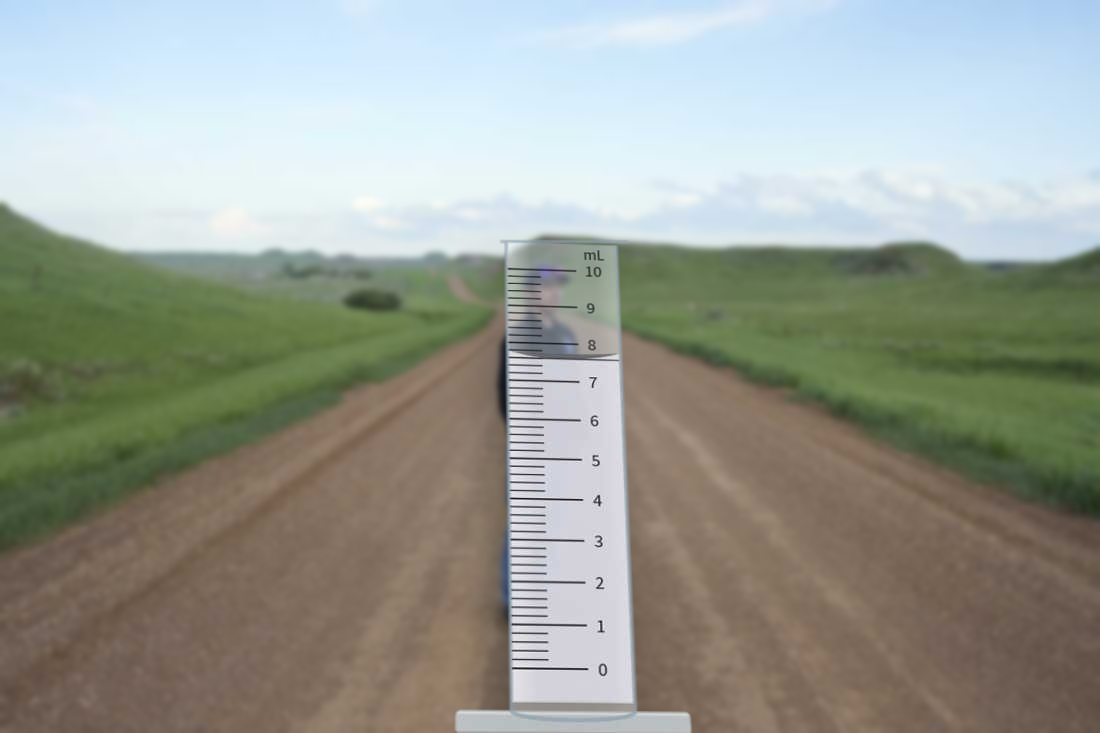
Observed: 7.6 mL
